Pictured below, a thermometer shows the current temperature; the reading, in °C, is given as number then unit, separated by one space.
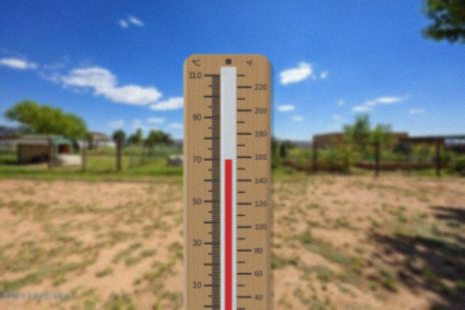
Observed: 70 °C
